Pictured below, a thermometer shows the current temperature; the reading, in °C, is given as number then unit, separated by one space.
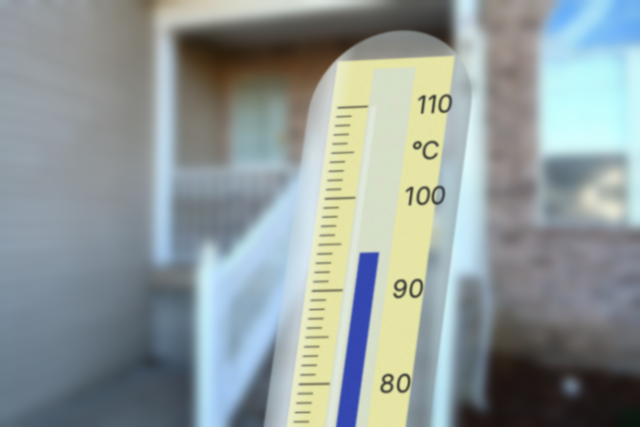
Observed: 94 °C
